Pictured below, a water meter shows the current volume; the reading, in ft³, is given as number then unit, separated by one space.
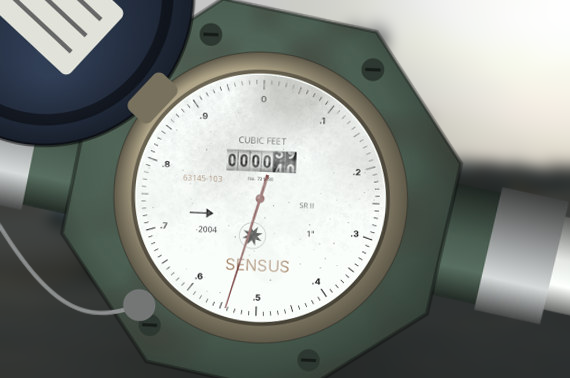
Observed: 39.54 ft³
